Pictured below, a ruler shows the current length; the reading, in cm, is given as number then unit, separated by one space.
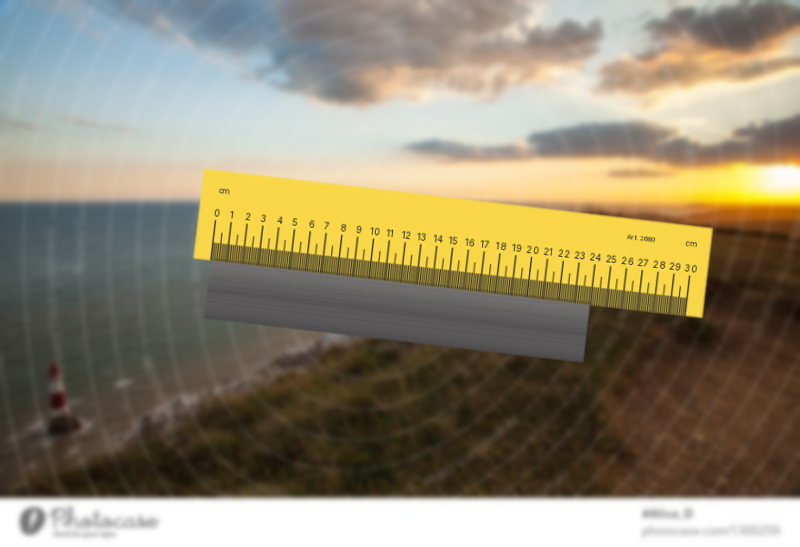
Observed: 24 cm
